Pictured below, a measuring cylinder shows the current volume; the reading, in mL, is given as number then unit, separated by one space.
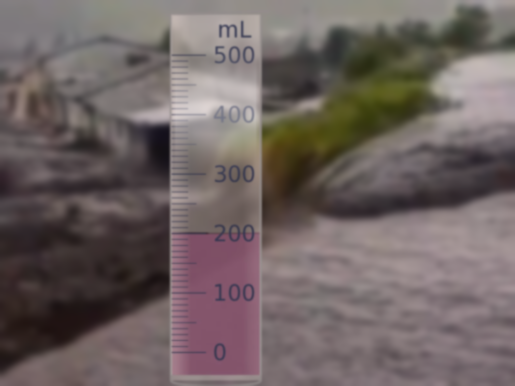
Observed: 200 mL
